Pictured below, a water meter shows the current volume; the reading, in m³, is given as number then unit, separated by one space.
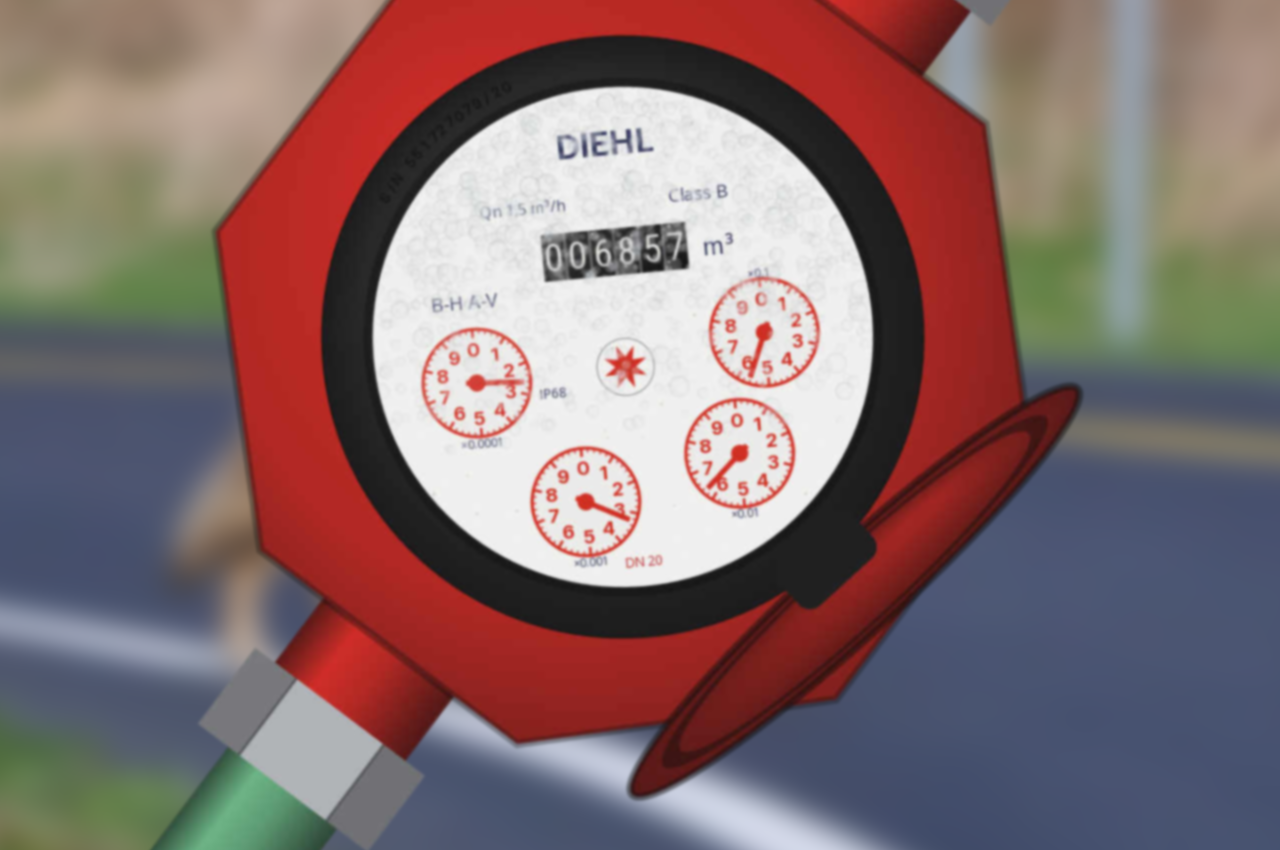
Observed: 6857.5632 m³
